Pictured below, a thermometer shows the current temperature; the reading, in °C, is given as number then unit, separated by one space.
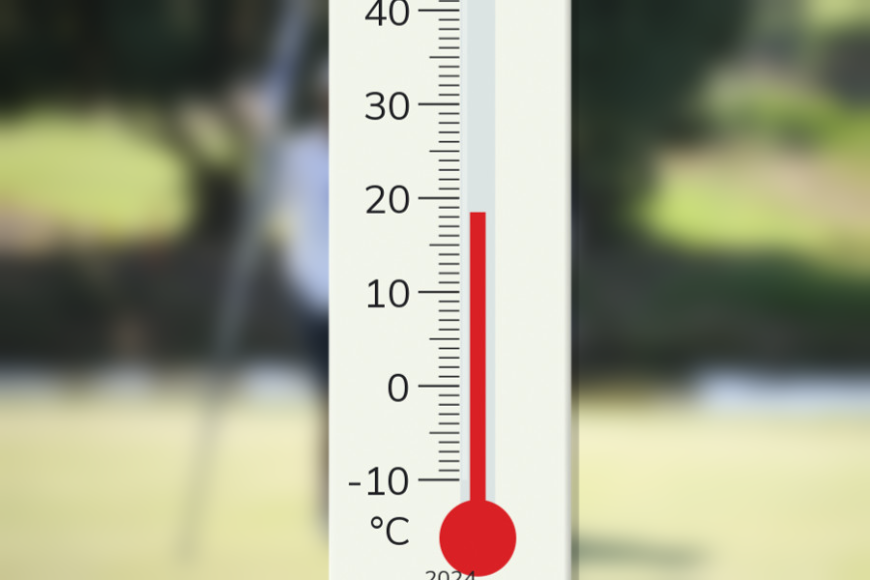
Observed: 18.5 °C
